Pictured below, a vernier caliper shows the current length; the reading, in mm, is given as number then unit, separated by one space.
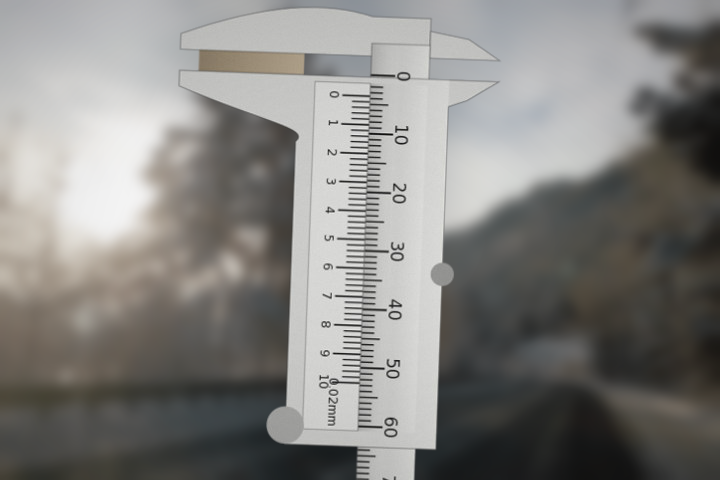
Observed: 3.6 mm
